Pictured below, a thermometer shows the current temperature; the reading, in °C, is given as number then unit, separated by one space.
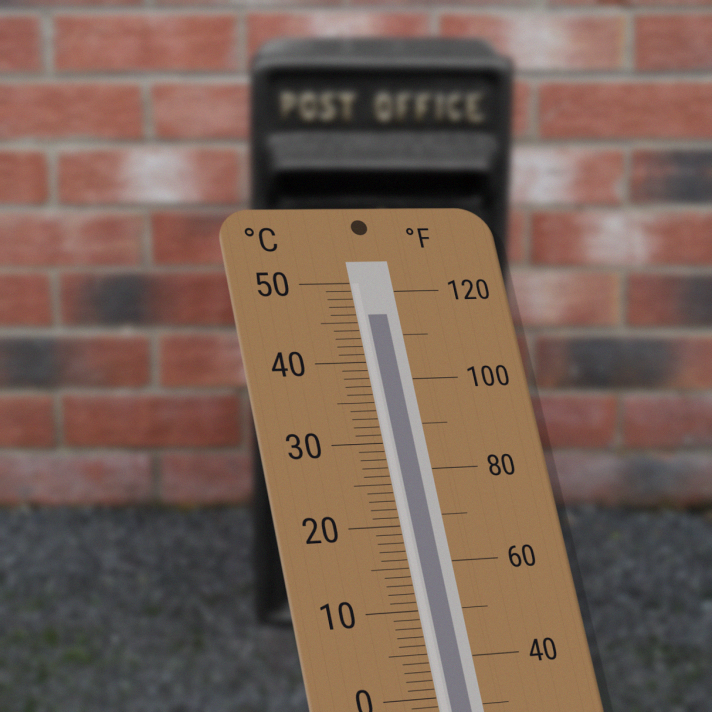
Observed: 46 °C
